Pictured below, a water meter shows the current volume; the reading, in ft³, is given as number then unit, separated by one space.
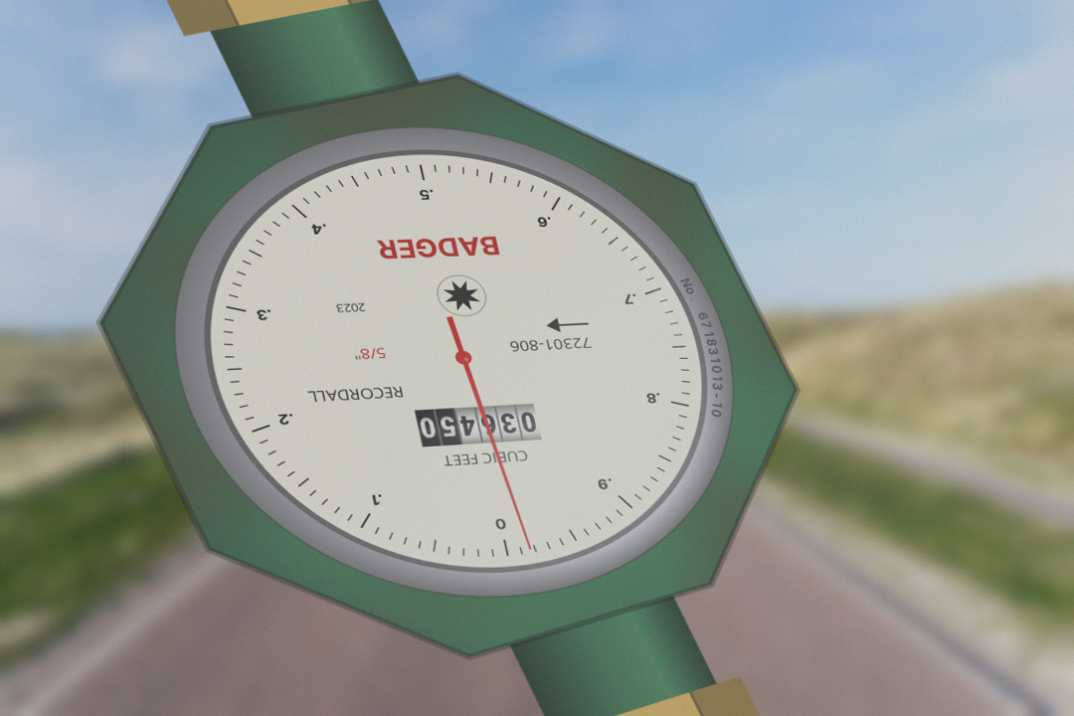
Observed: 36449.98 ft³
